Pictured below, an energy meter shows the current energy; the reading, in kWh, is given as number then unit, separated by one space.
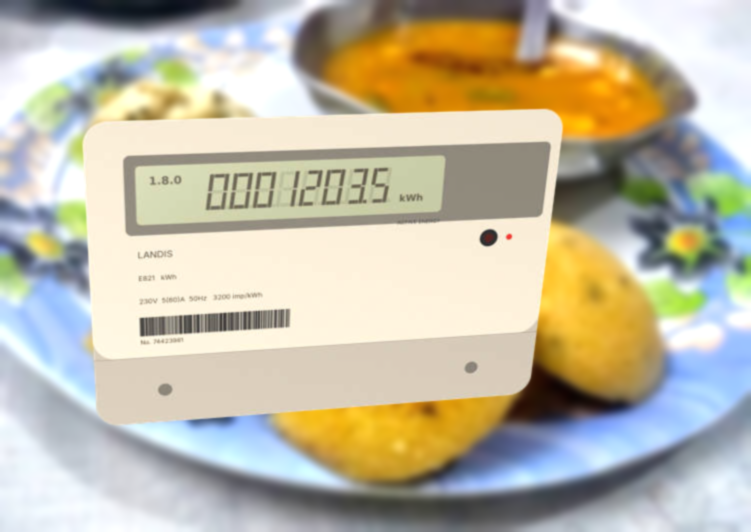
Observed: 1203.5 kWh
